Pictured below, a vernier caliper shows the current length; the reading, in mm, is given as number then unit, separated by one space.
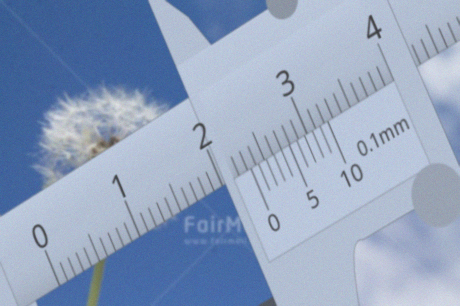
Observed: 23.4 mm
